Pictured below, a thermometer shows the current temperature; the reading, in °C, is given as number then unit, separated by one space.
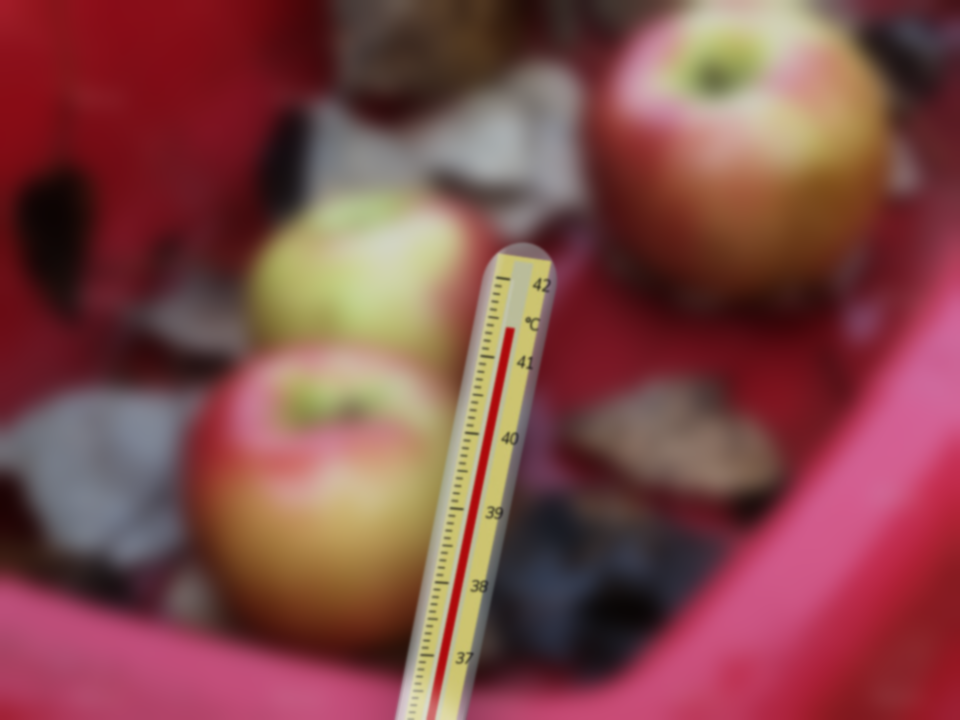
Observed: 41.4 °C
